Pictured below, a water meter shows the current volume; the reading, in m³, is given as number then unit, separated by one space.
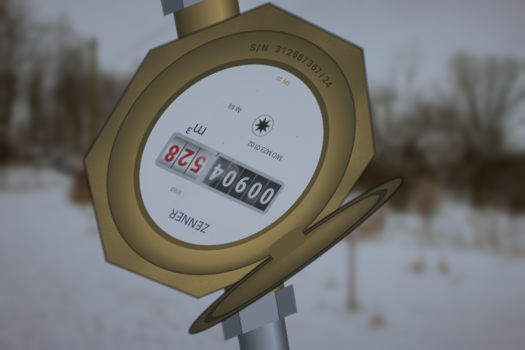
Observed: 904.528 m³
